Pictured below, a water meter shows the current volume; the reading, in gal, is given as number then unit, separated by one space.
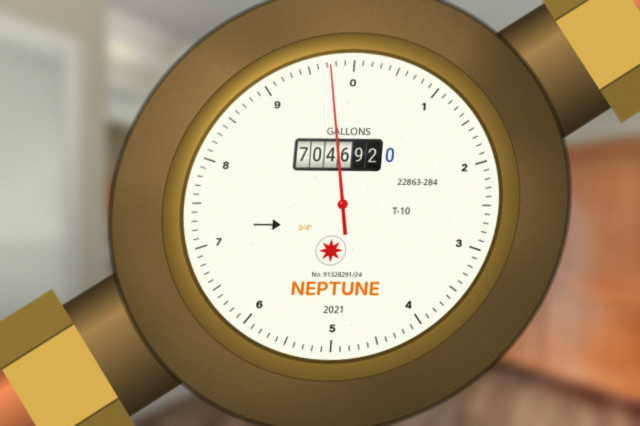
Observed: 7046919.7 gal
